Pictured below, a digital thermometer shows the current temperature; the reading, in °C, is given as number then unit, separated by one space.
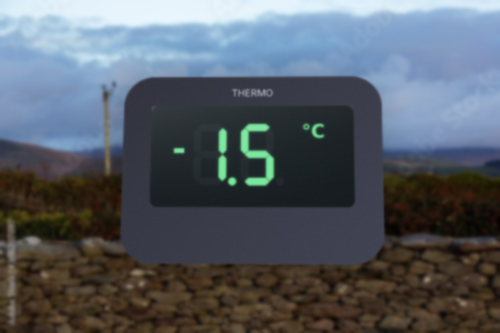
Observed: -1.5 °C
